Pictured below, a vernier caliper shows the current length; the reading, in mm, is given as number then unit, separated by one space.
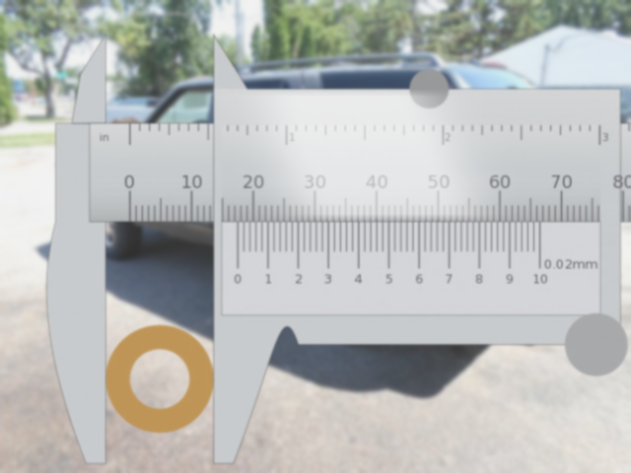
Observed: 17.5 mm
